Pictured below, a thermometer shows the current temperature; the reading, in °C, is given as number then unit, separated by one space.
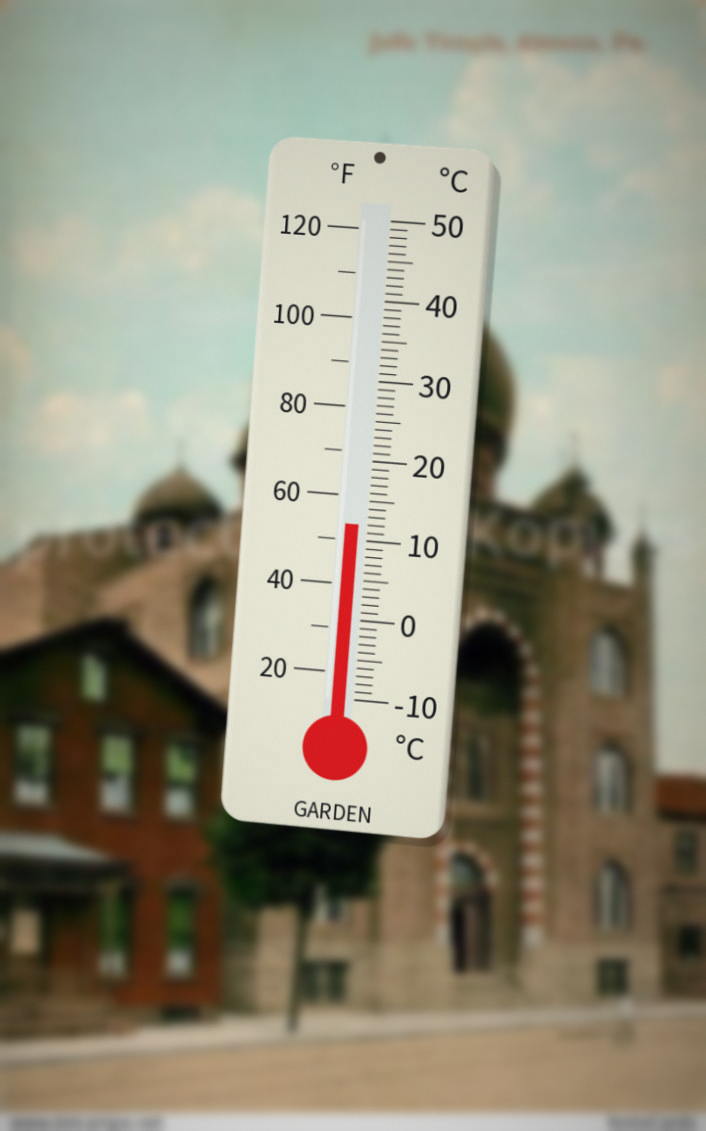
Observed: 12 °C
